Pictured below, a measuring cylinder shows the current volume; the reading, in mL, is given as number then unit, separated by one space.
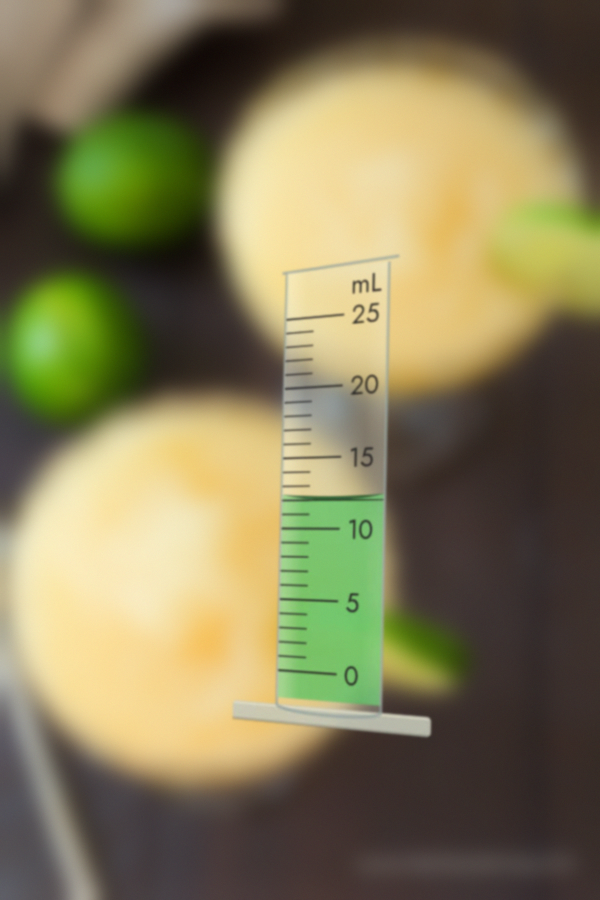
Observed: 12 mL
